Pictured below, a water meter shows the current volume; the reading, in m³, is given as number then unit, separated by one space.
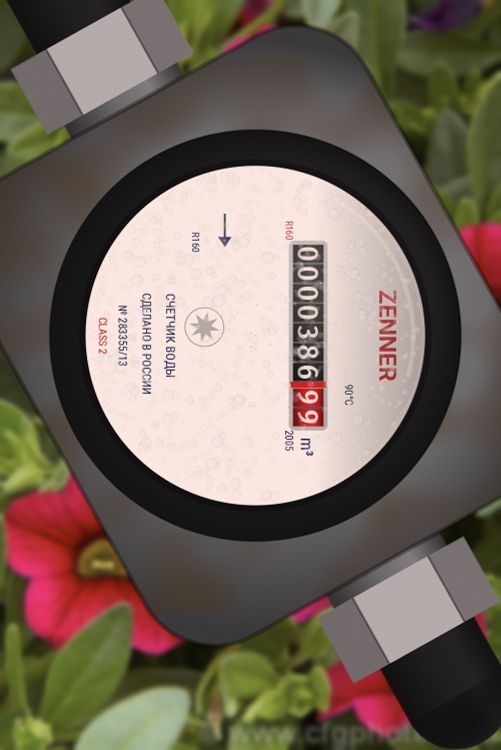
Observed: 386.99 m³
